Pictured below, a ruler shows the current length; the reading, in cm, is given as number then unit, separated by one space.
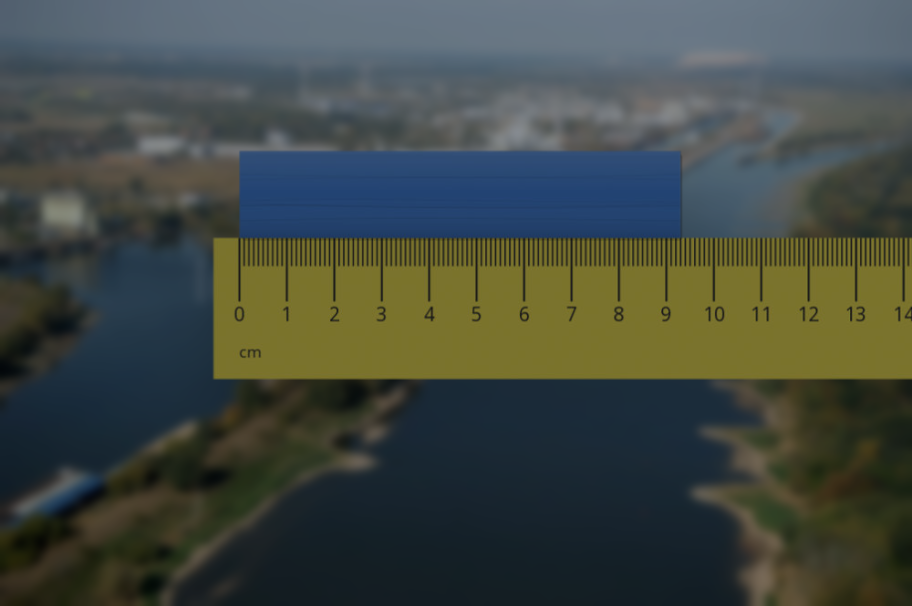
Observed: 9.3 cm
